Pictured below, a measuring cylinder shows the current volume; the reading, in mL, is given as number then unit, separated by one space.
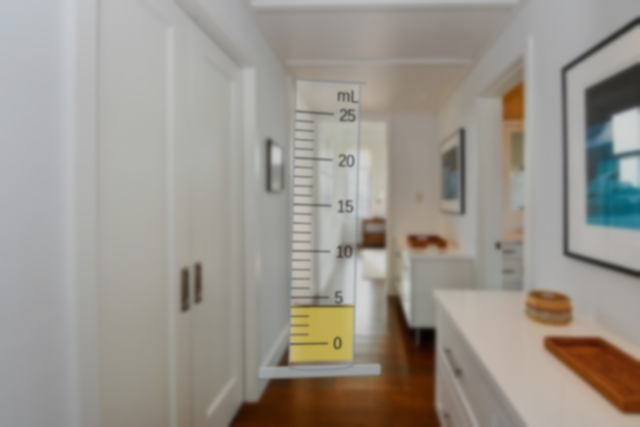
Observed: 4 mL
